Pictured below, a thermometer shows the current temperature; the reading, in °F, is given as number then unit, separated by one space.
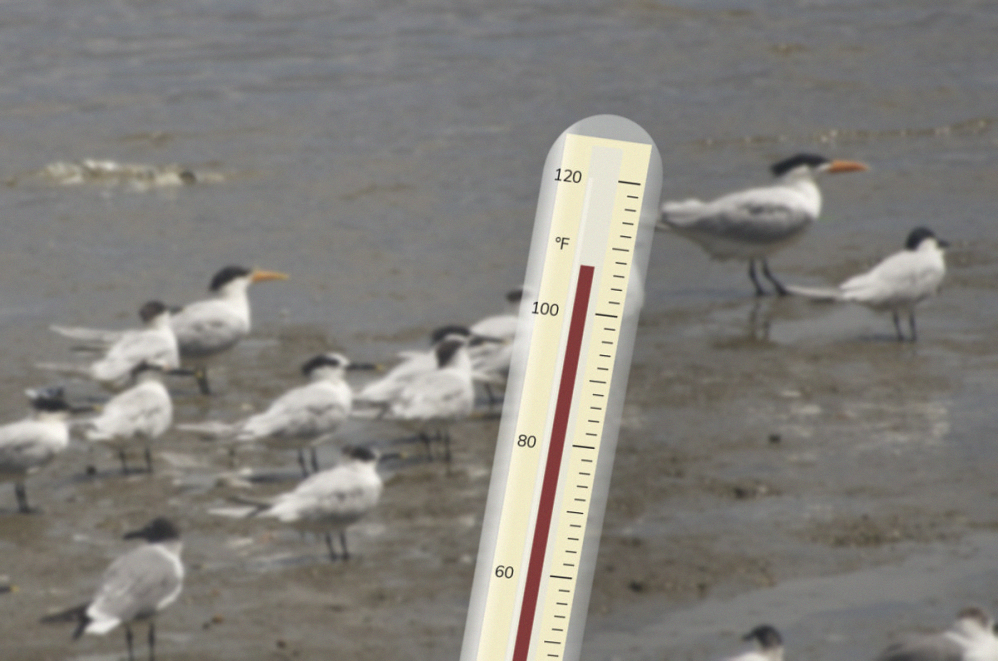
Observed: 107 °F
